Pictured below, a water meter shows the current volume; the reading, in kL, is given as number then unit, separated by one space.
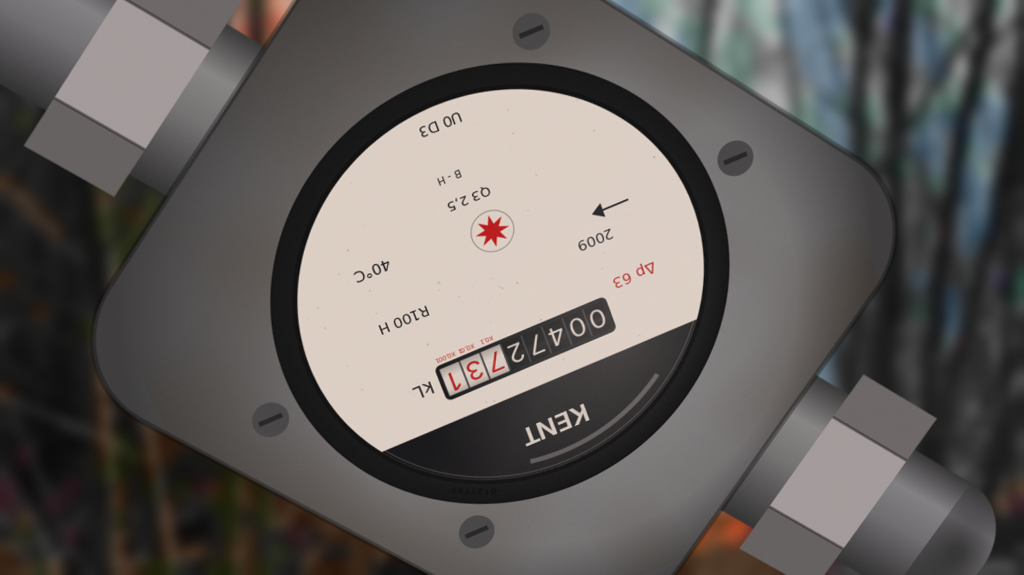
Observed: 472.731 kL
